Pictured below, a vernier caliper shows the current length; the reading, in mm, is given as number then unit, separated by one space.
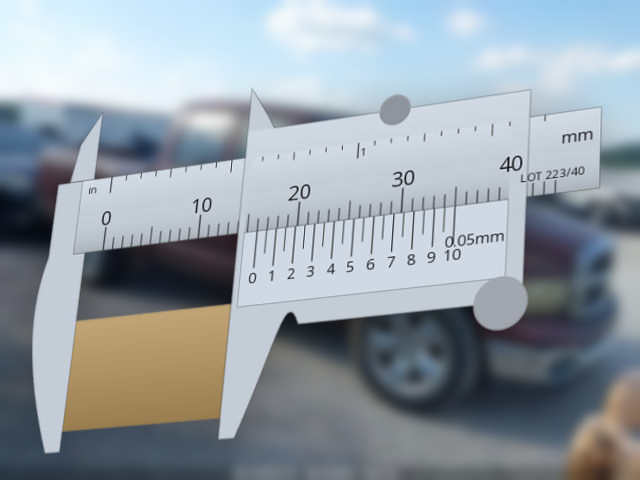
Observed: 16.0 mm
